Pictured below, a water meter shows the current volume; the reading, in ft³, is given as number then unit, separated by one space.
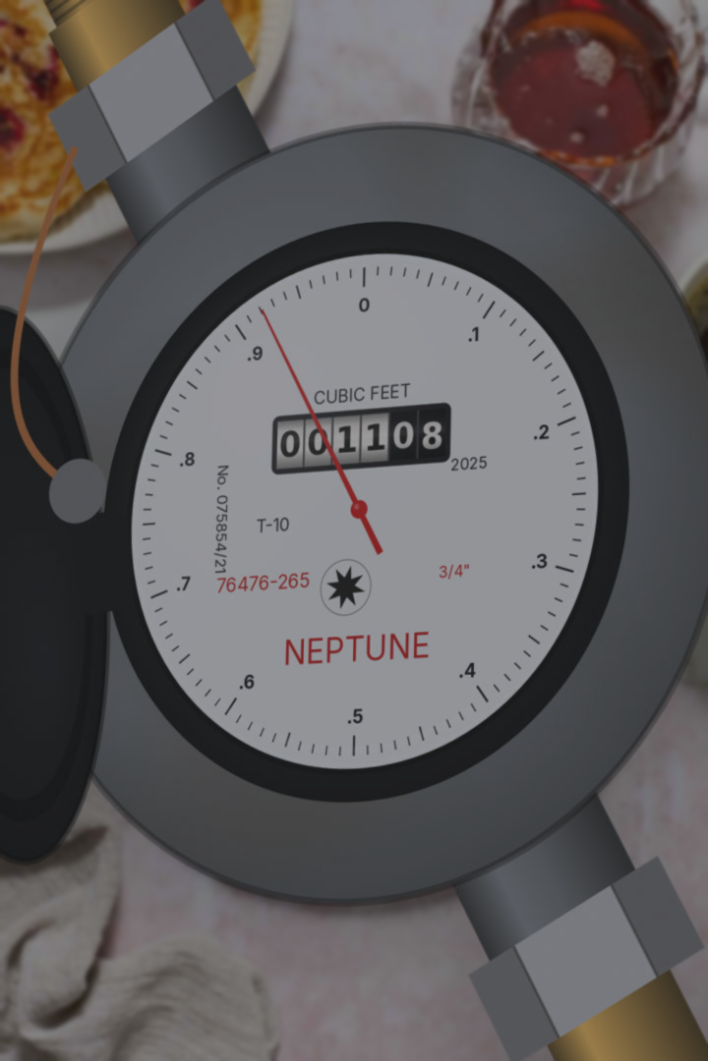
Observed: 1107.92 ft³
